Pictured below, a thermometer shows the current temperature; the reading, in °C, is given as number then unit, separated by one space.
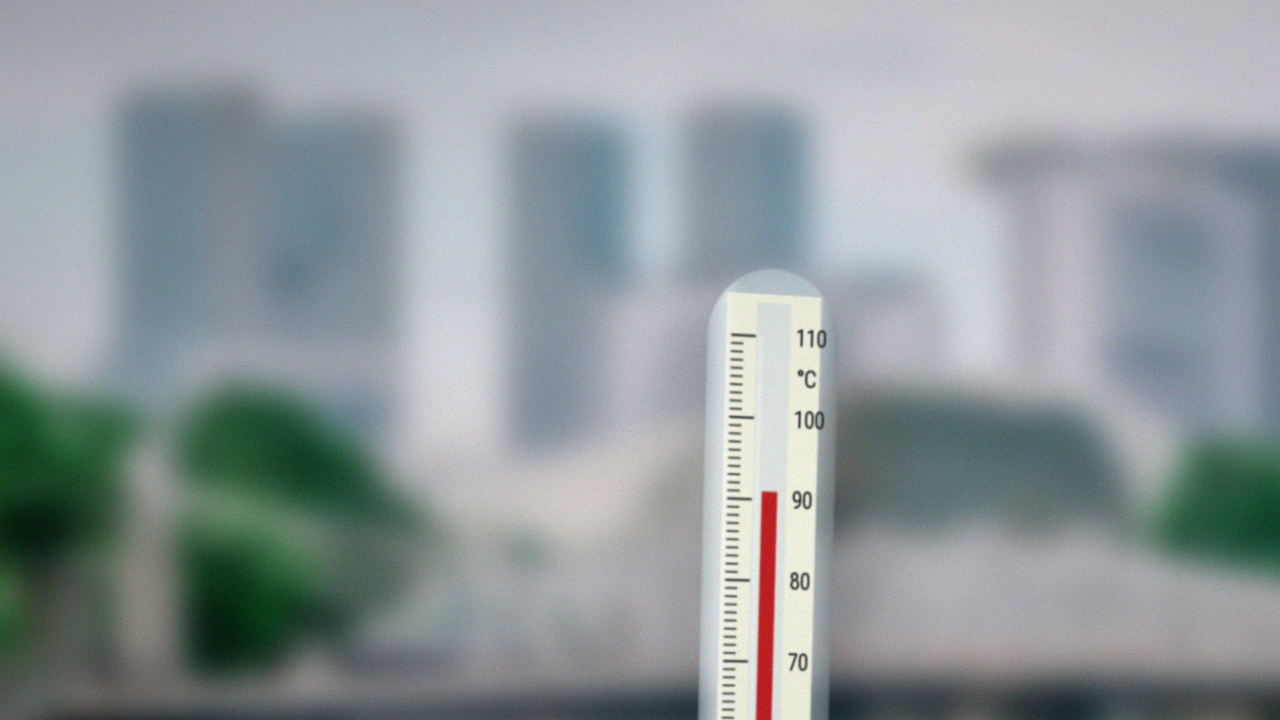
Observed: 91 °C
